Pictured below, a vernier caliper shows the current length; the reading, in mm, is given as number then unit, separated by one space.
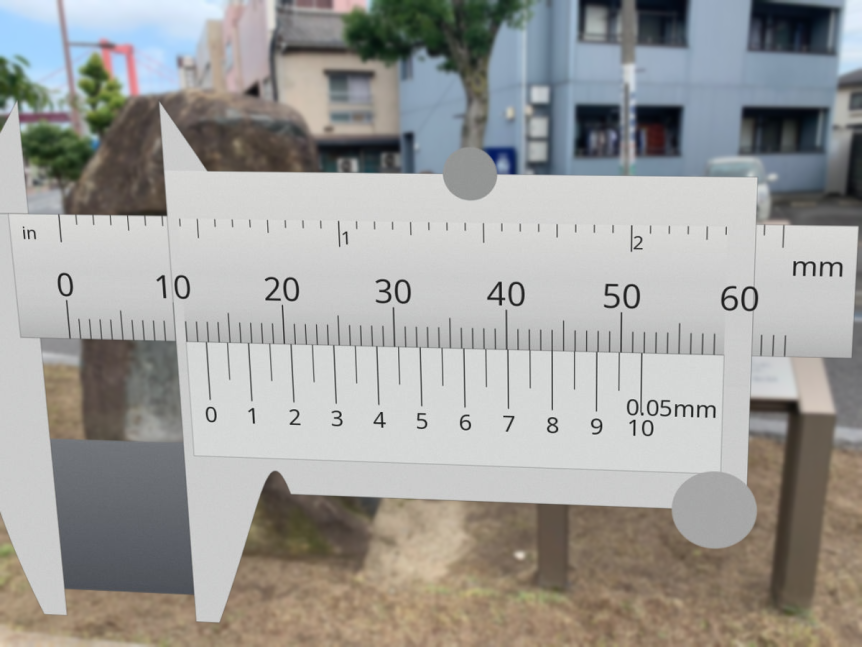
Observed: 12.8 mm
